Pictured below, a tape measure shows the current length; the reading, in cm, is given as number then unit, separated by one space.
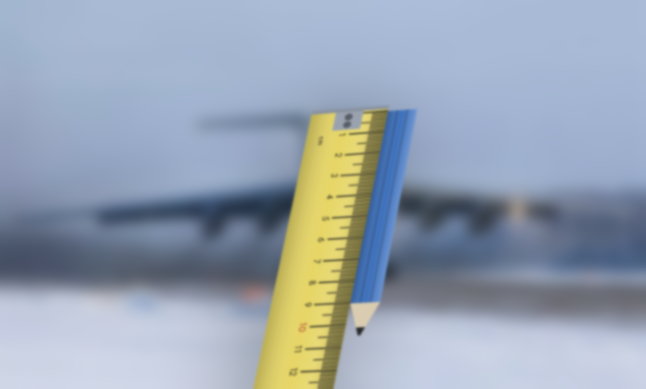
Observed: 10.5 cm
